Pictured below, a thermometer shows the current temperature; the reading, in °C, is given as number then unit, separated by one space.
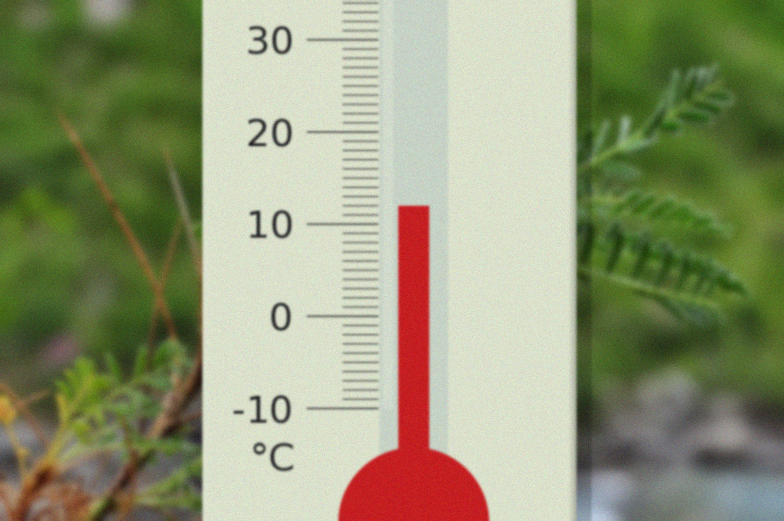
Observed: 12 °C
